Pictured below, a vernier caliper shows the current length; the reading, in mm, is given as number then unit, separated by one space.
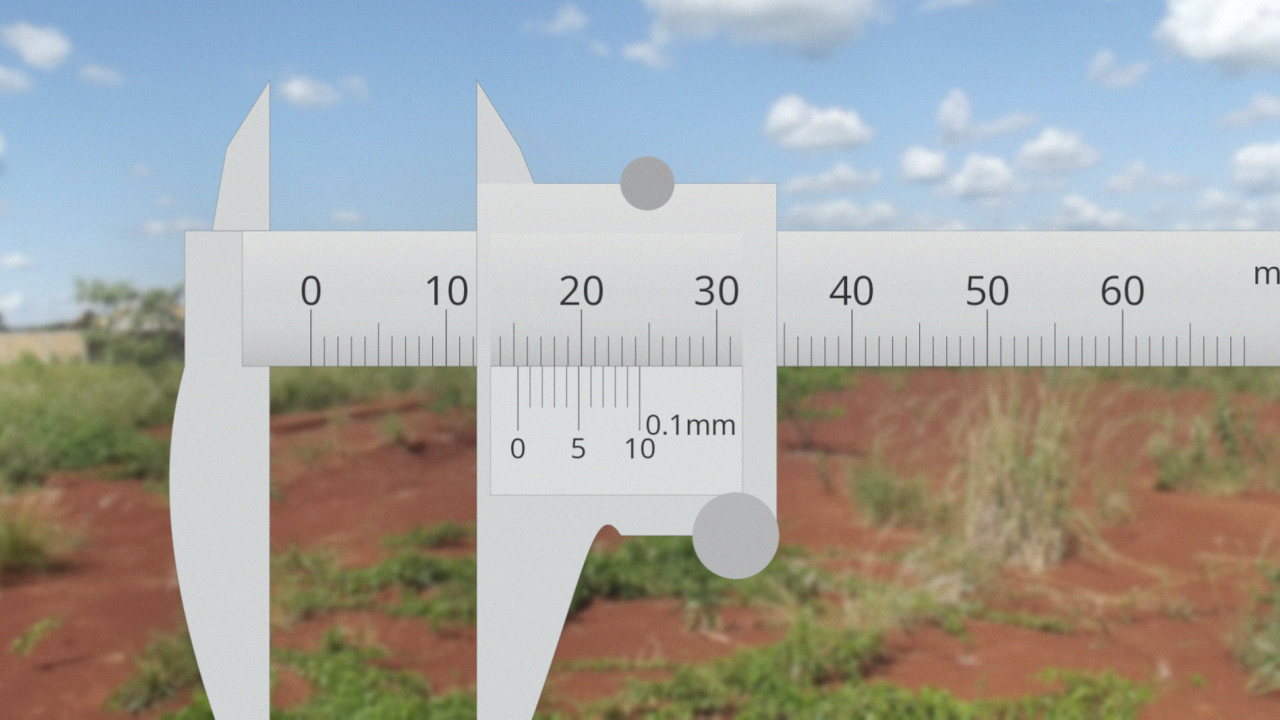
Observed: 15.3 mm
